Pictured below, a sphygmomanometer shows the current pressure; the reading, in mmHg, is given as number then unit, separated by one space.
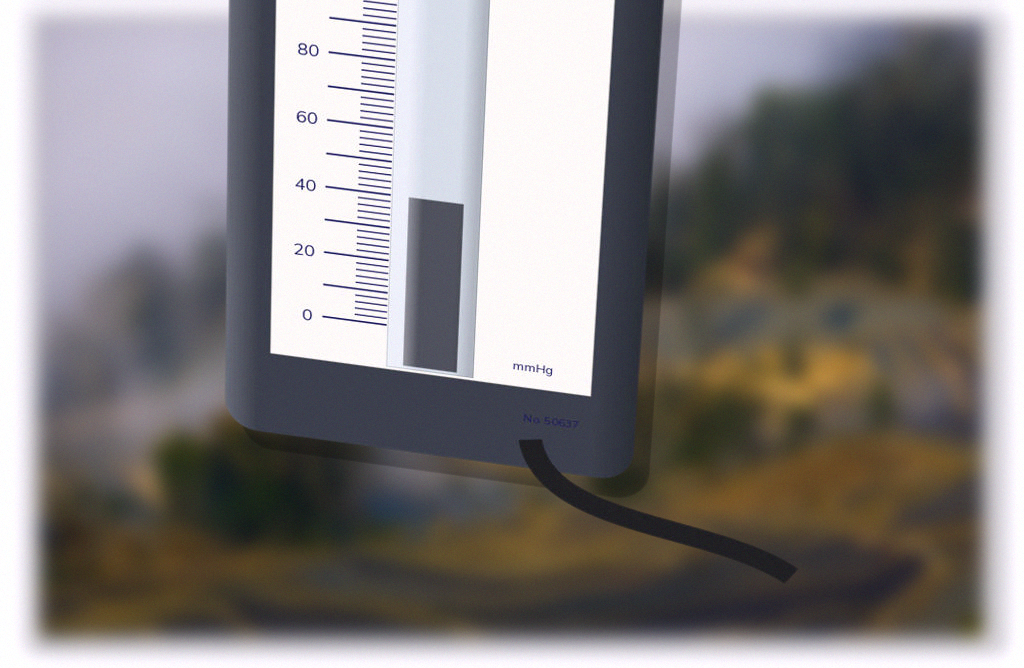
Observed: 40 mmHg
